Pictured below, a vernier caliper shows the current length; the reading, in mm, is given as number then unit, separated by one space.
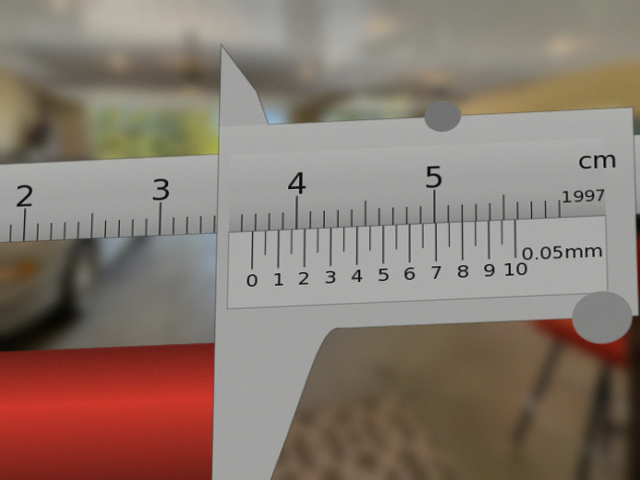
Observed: 36.8 mm
